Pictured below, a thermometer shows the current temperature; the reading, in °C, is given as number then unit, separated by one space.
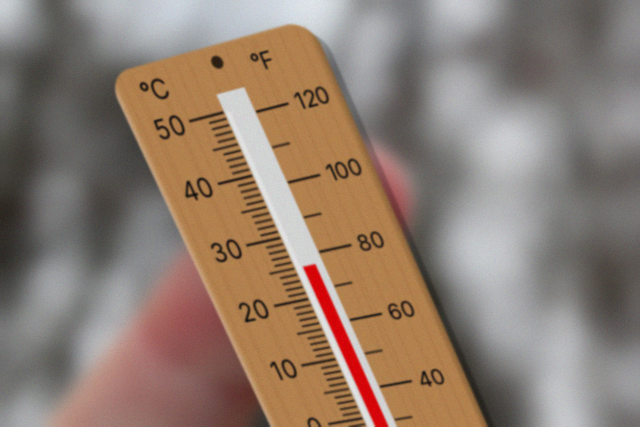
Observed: 25 °C
